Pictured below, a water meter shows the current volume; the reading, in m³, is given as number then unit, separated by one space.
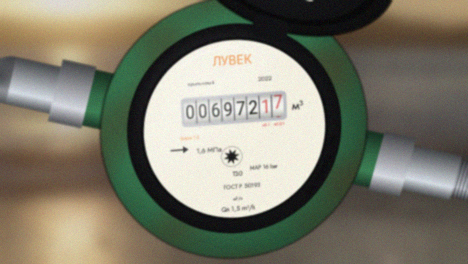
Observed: 6972.17 m³
